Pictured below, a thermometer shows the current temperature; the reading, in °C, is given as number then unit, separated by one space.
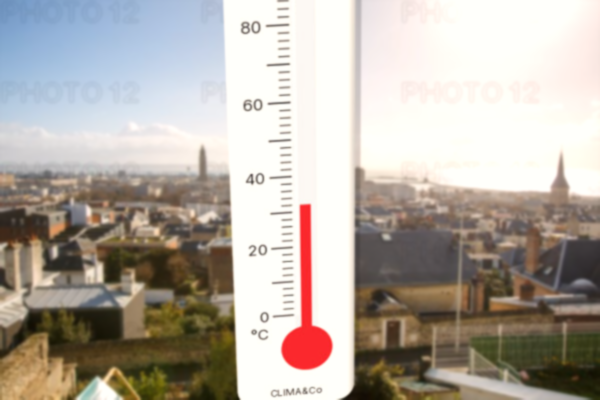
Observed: 32 °C
